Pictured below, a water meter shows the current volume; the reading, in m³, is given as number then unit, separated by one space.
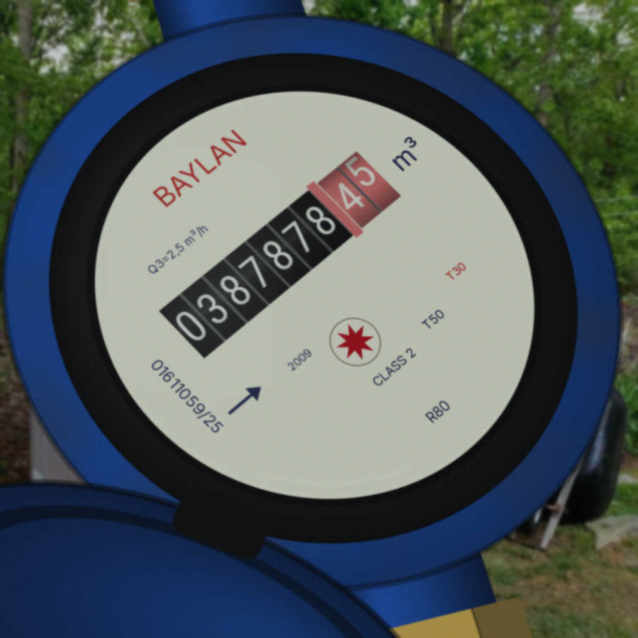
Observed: 387878.45 m³
